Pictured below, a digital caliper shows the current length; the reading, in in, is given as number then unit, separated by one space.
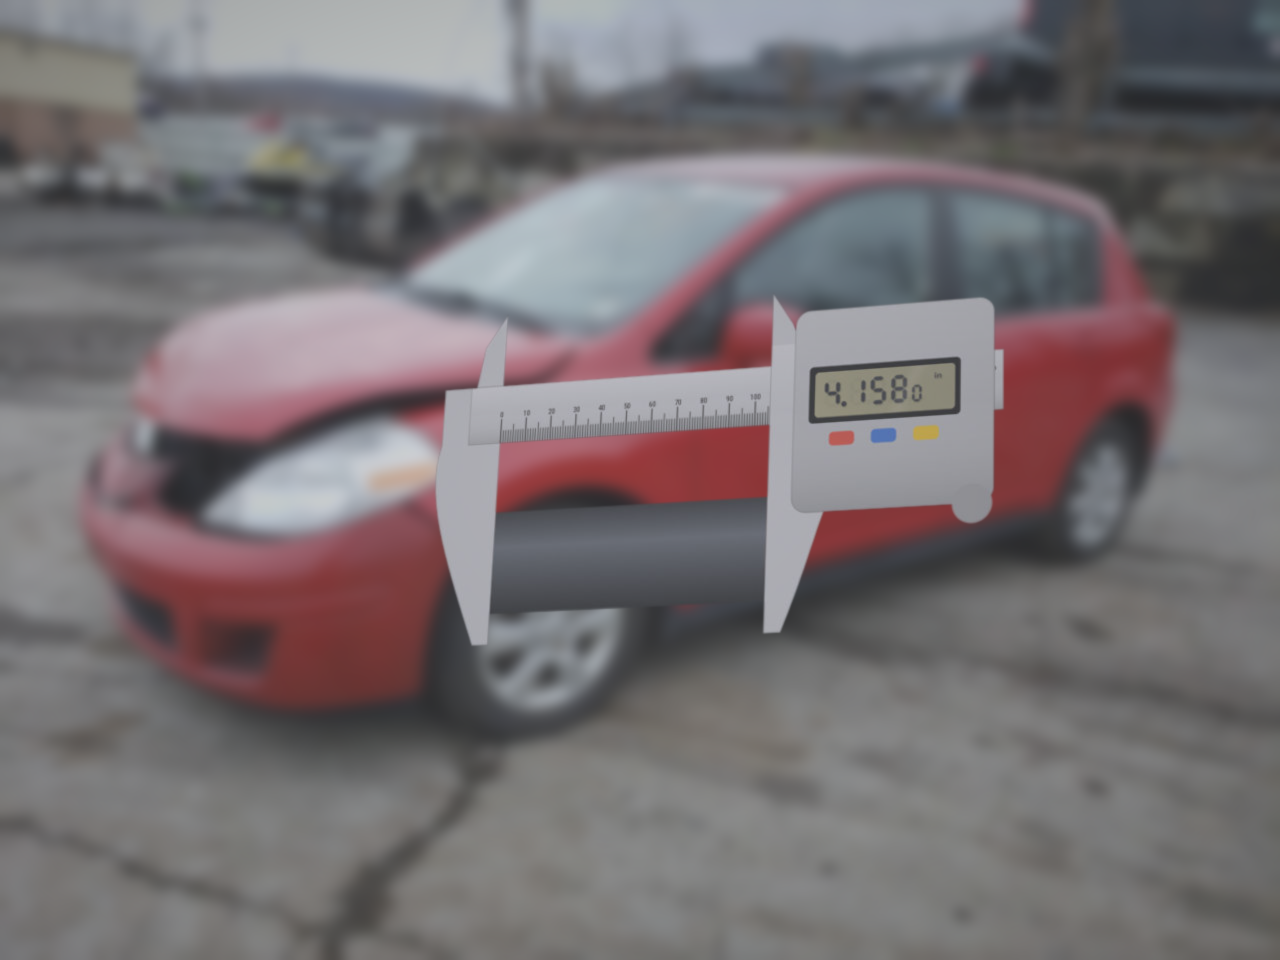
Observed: 4.1580 in
